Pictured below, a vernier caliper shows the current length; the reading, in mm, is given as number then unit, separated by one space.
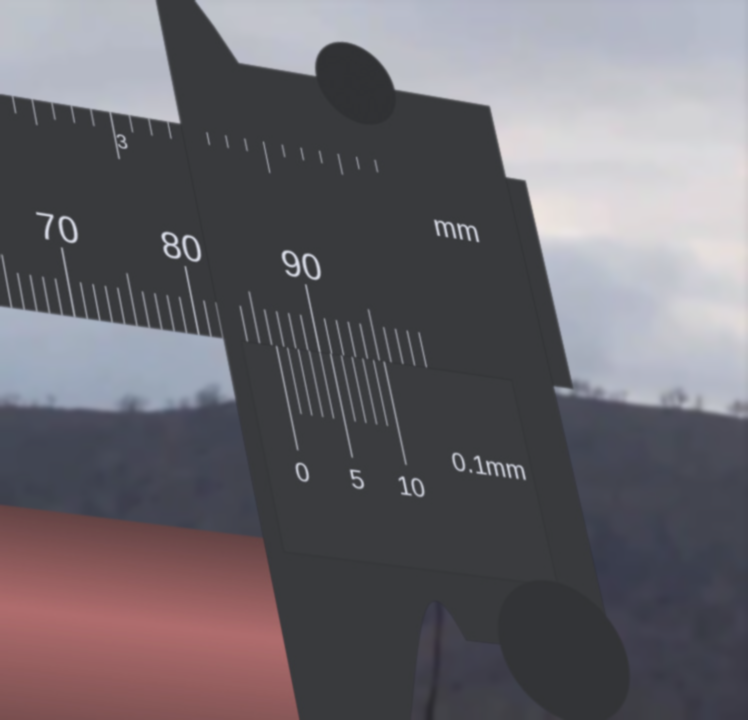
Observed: 86.4 mm
